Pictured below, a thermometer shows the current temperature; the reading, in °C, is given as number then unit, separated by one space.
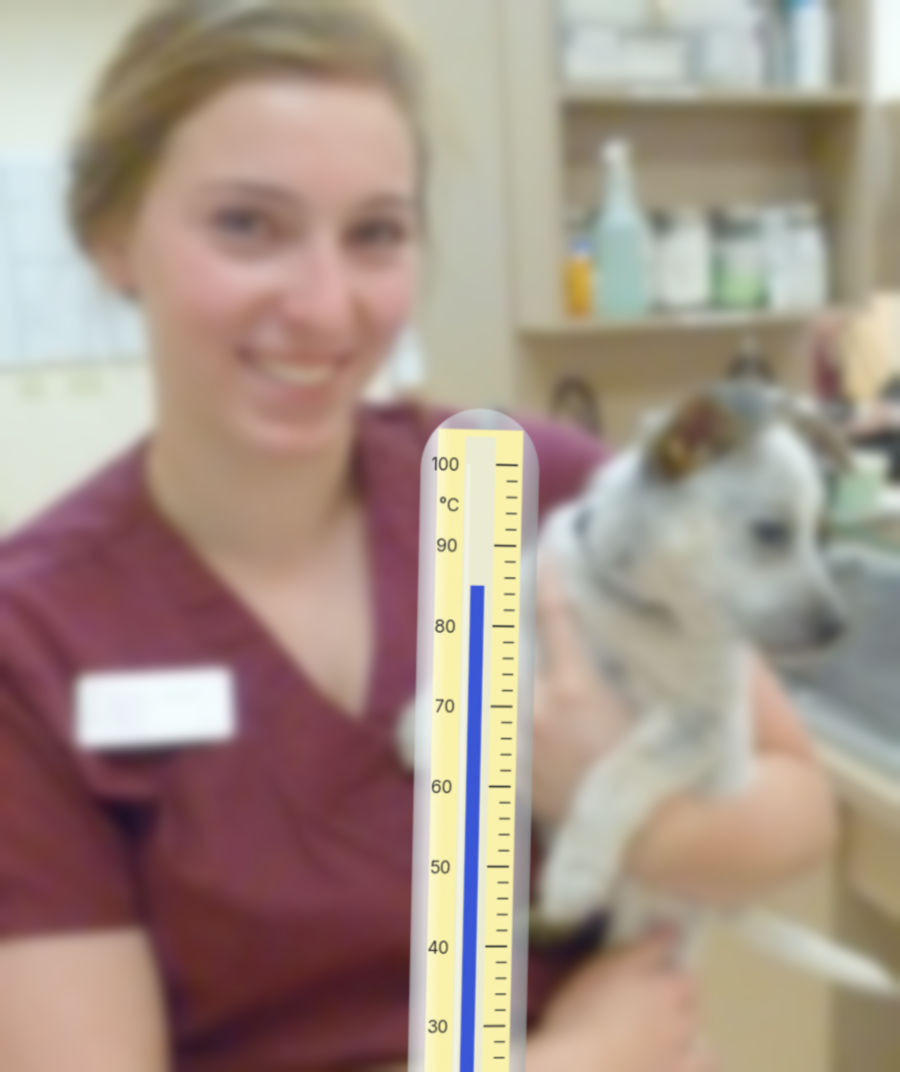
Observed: 85 °C
